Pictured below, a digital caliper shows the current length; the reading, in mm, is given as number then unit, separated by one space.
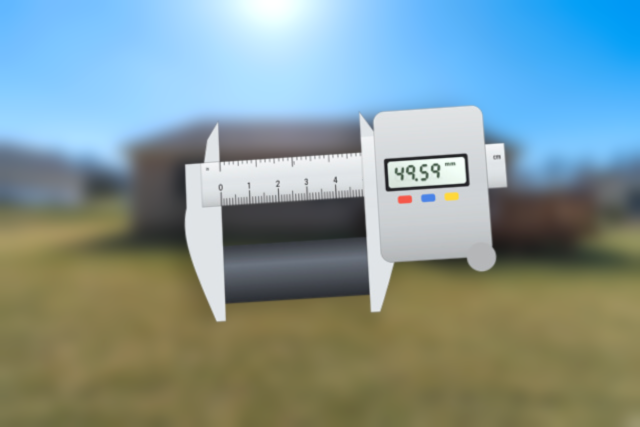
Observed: 49.59 mm
